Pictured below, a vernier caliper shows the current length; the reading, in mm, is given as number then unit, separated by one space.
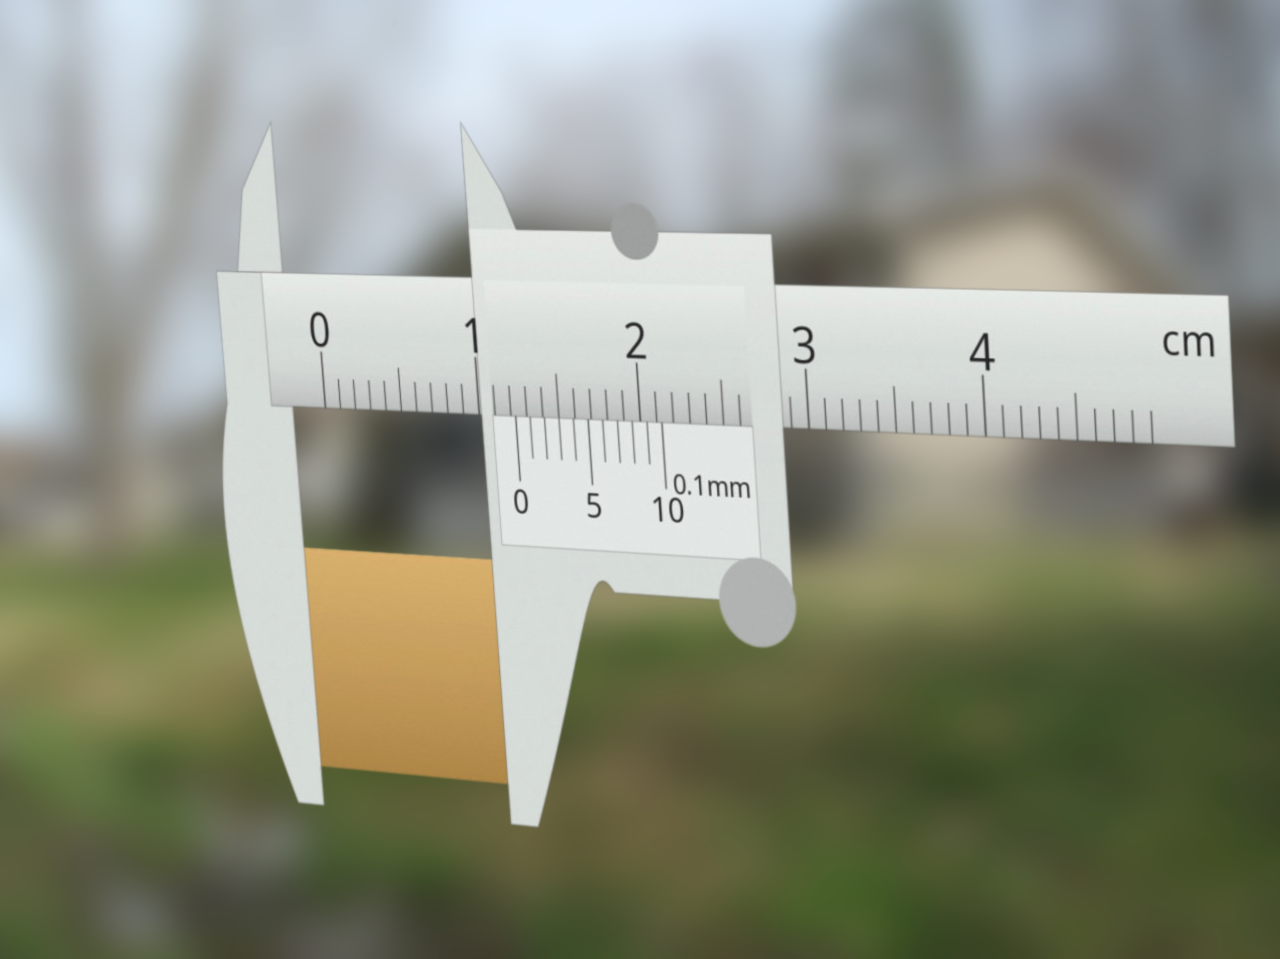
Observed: 12.3 mm
